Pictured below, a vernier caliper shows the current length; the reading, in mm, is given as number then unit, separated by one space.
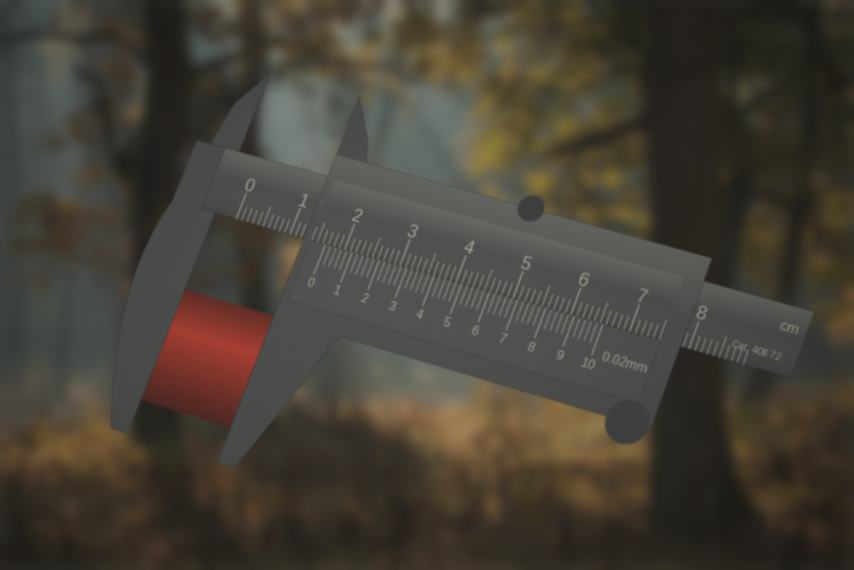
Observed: 16.5 mm
